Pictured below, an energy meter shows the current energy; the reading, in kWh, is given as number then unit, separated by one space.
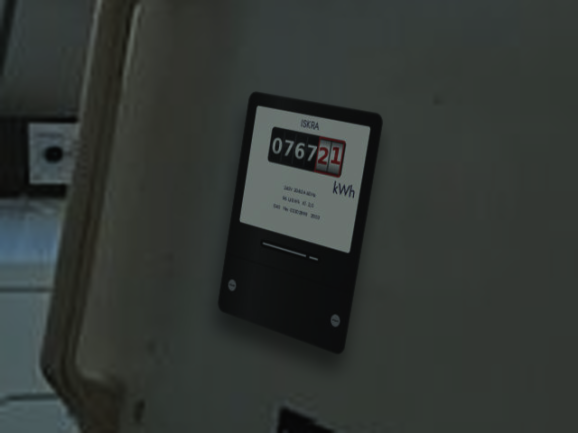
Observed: 767.21 kWh
